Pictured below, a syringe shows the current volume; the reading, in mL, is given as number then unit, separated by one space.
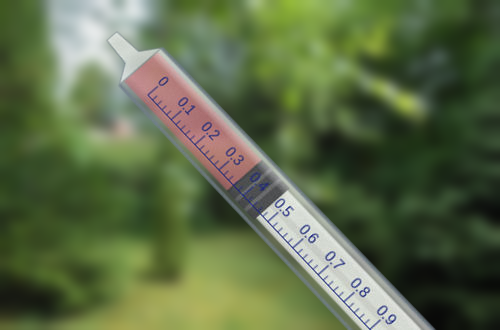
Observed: 0.36 mL
